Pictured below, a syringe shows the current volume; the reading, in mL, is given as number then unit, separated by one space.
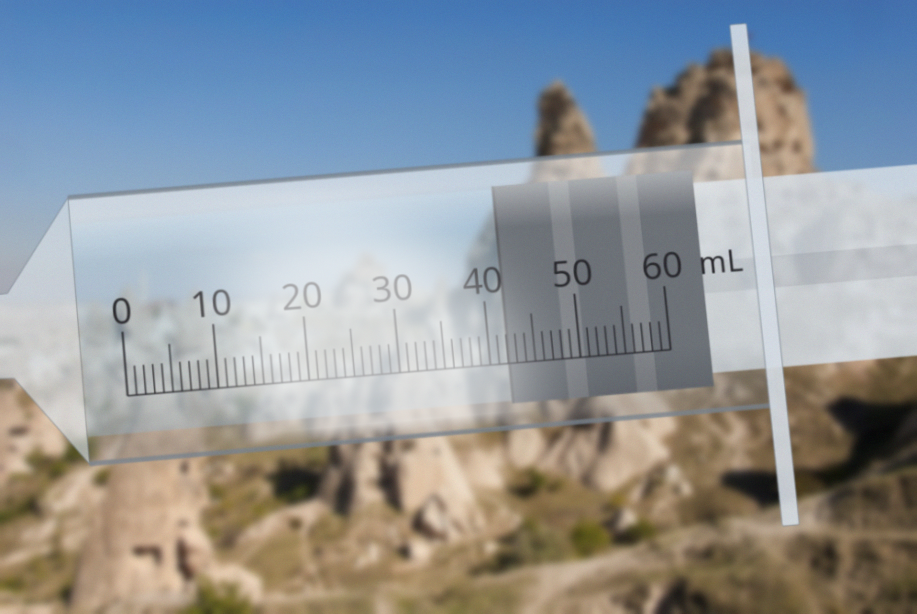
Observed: 42 mL
